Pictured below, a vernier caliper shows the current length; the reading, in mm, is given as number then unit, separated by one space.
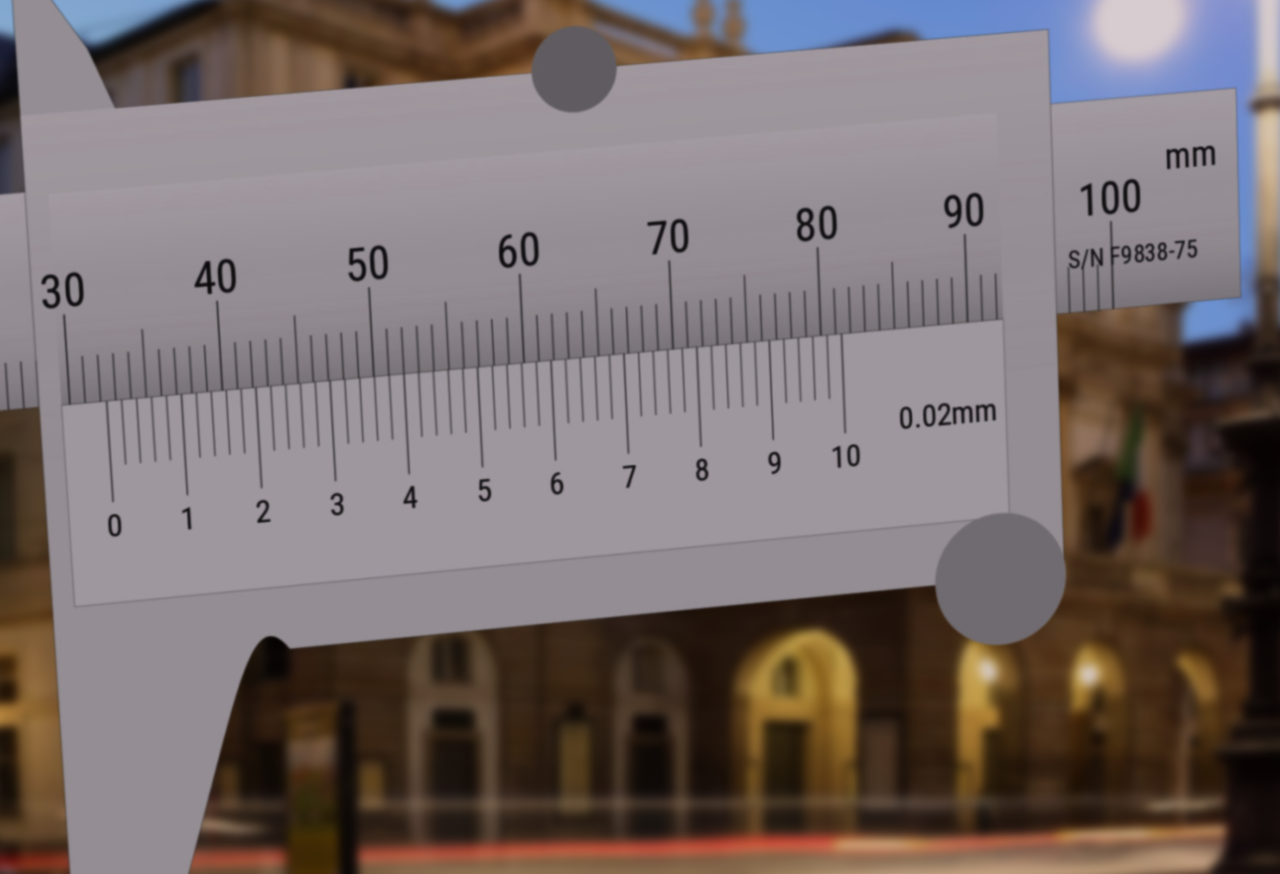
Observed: 32.4 mm
